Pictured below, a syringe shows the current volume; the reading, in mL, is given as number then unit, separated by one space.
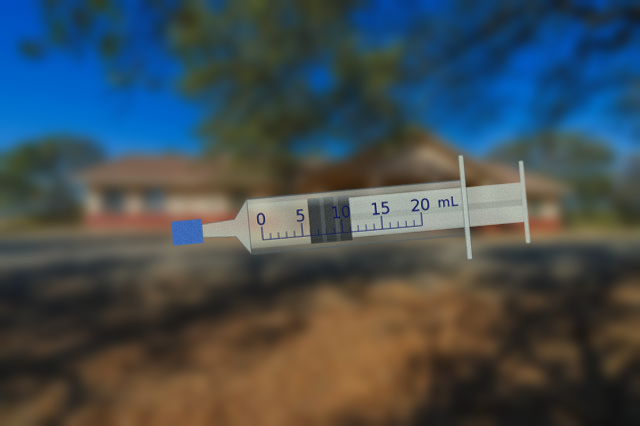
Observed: 6 mL
